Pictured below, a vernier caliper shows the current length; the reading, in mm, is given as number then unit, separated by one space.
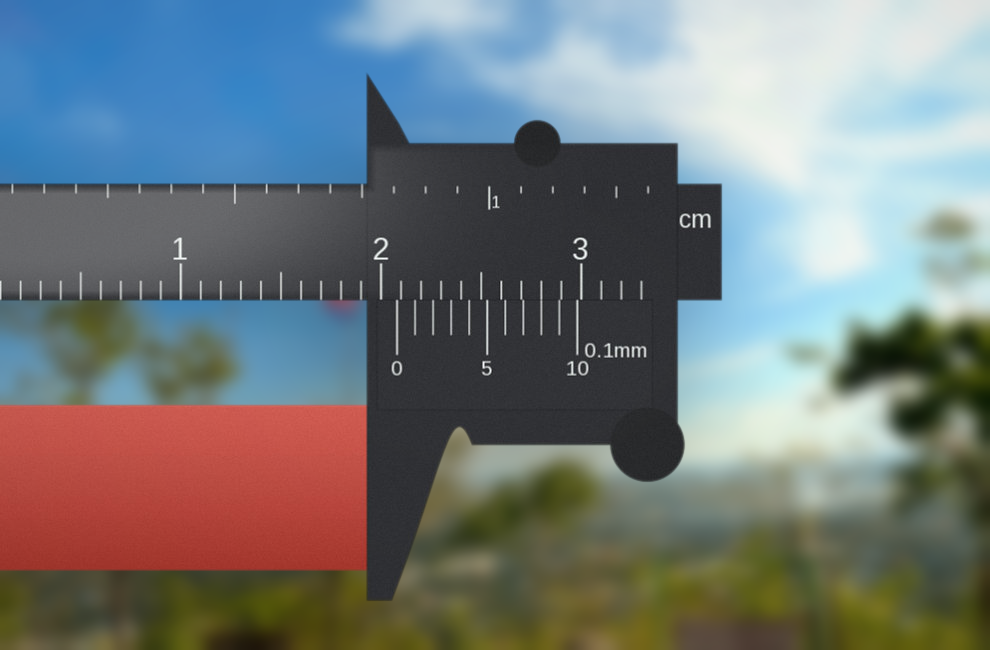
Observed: 20.8 mm
